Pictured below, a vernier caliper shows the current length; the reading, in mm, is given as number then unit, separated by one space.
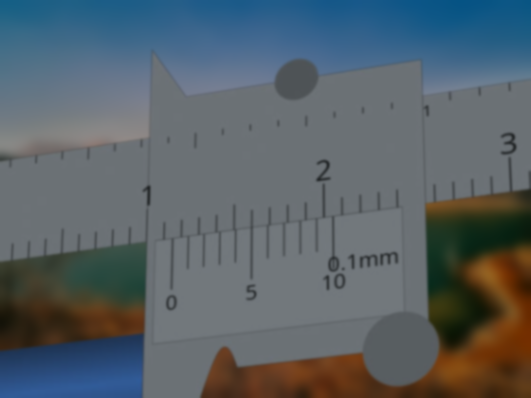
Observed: 11.5 mm
